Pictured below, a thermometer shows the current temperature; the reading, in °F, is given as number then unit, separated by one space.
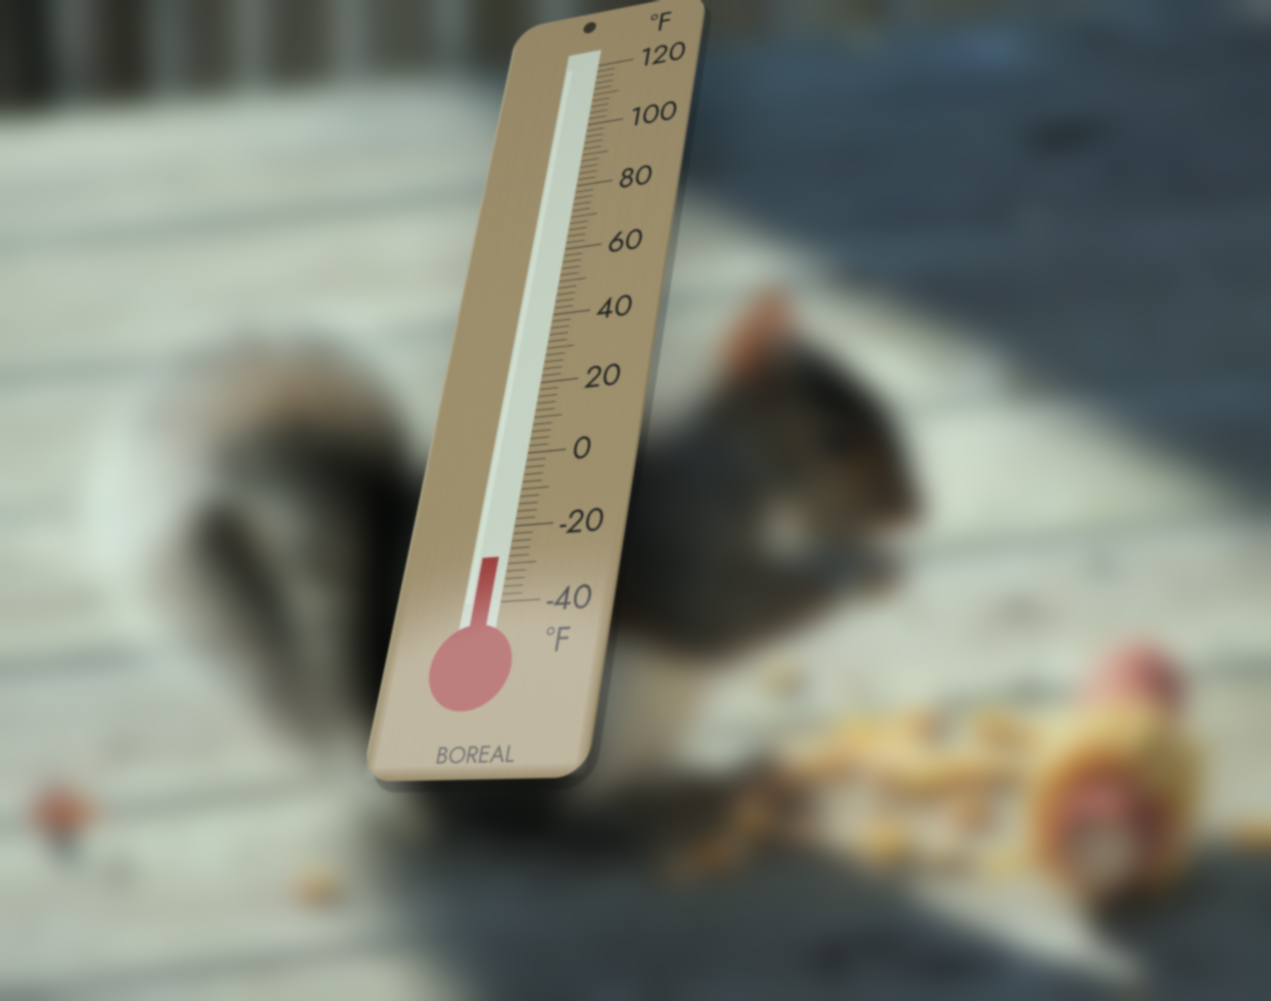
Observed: -28 °F
